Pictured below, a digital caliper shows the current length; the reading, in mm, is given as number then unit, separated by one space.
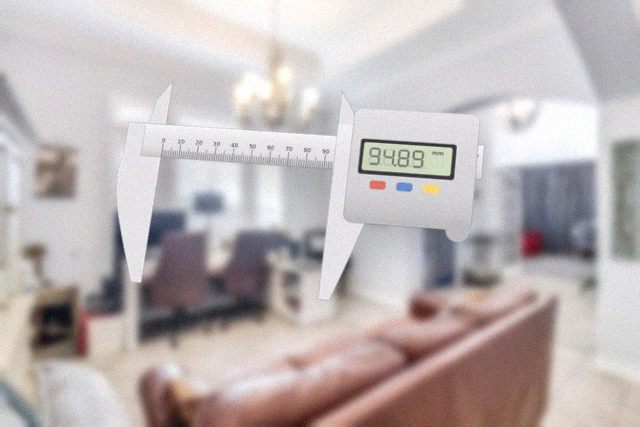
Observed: 94.89 mm
